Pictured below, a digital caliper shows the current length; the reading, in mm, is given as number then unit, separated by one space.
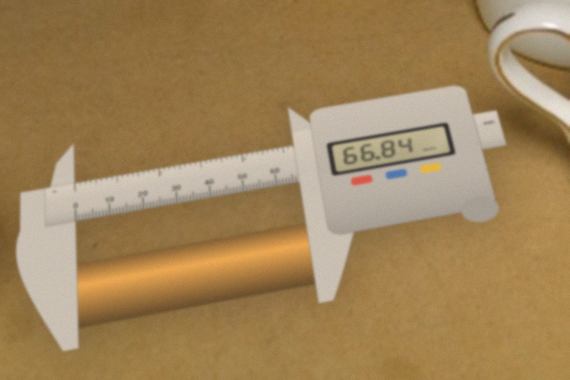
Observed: 66.84 mm
